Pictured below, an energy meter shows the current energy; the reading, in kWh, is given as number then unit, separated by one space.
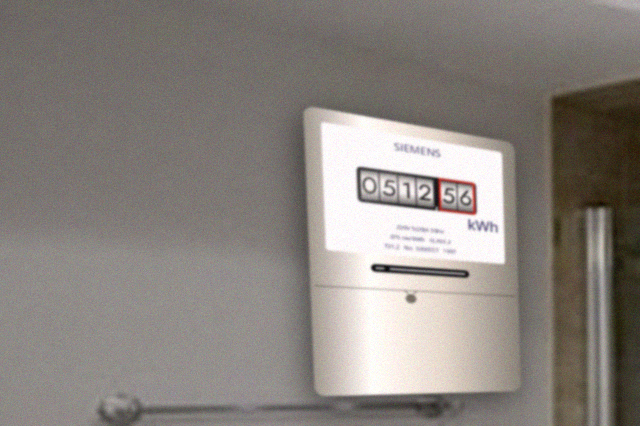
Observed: 512.56 kWh
